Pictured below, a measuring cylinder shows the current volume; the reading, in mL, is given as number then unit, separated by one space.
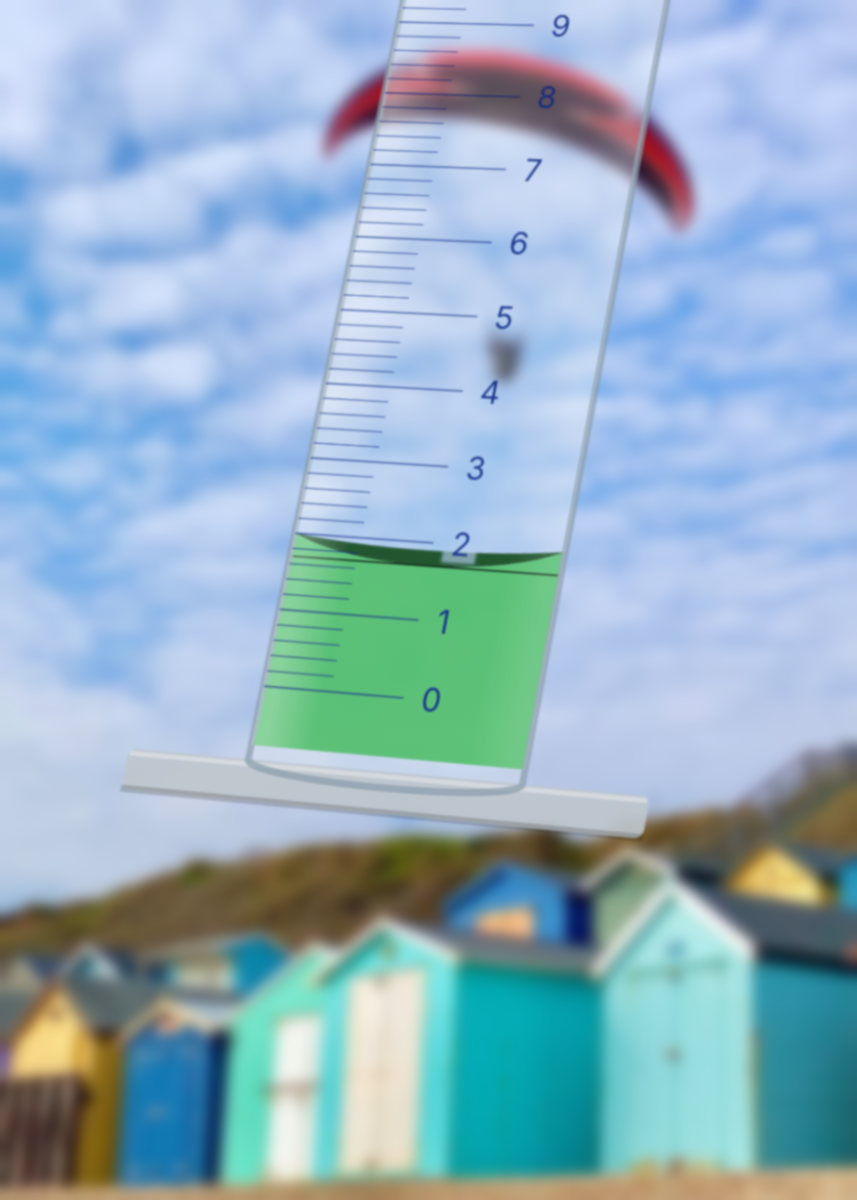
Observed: 1.7 mL
